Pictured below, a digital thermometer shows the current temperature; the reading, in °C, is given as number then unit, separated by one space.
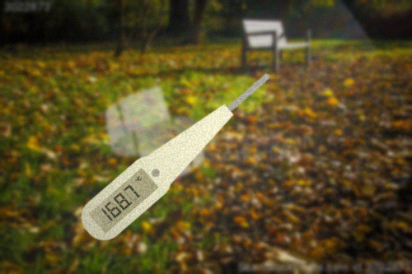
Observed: 168.7 °C
